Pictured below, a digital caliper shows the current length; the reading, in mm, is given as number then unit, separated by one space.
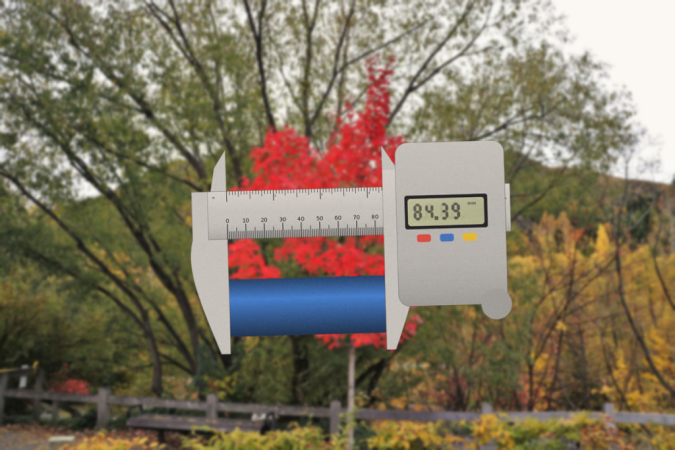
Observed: 84.39 mm
